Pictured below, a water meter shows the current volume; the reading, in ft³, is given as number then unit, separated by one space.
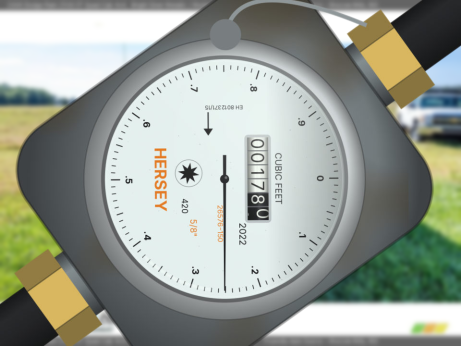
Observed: 1780.25 ft³
